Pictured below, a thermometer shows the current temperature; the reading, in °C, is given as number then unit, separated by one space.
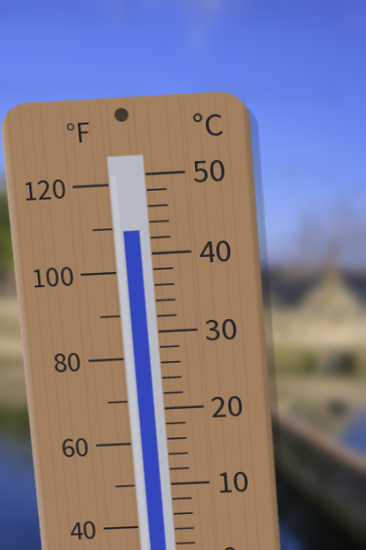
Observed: 43 °C
